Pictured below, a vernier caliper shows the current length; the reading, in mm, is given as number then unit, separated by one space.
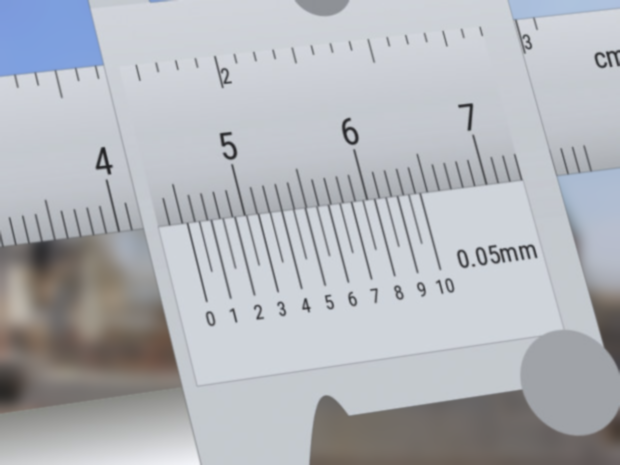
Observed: 45.4 mm
